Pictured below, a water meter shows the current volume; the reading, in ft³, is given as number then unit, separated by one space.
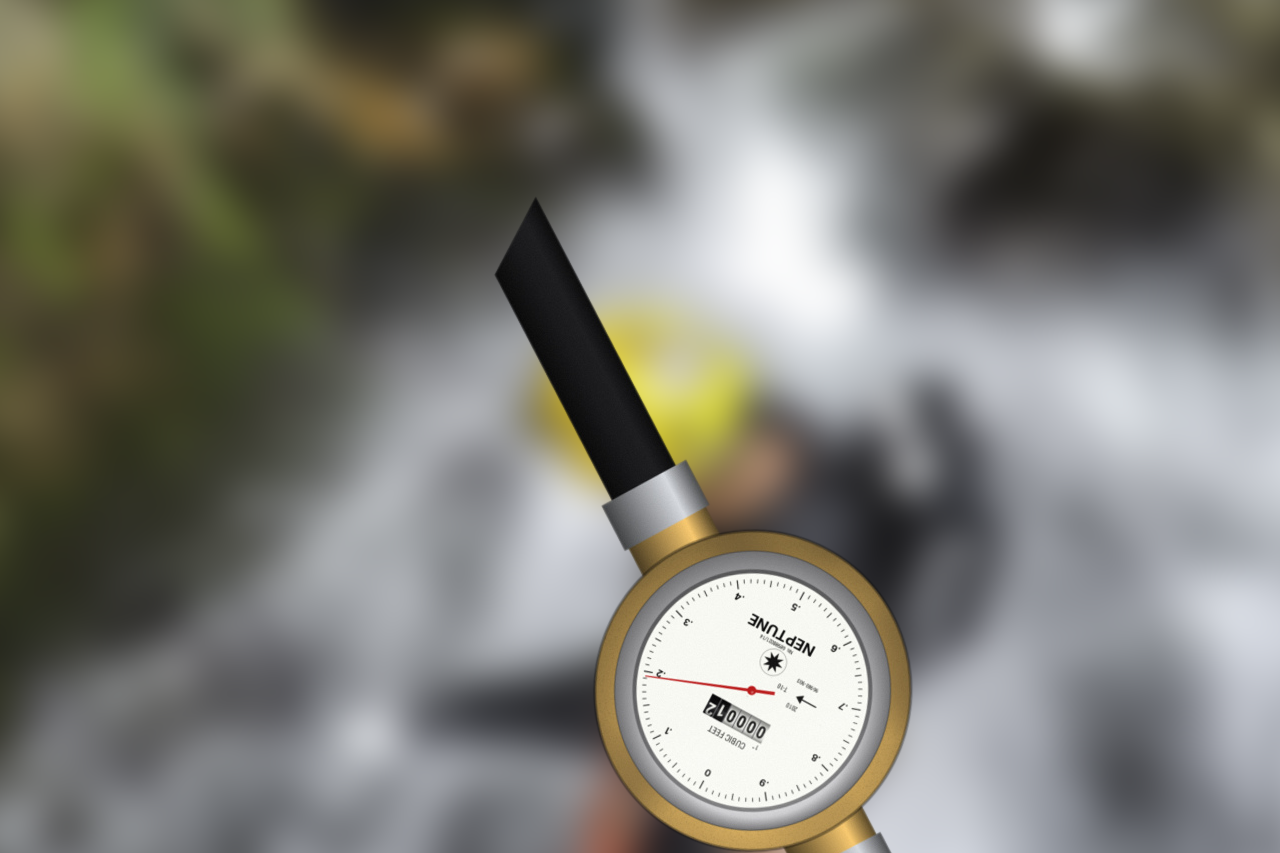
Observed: 12.19 ft³
